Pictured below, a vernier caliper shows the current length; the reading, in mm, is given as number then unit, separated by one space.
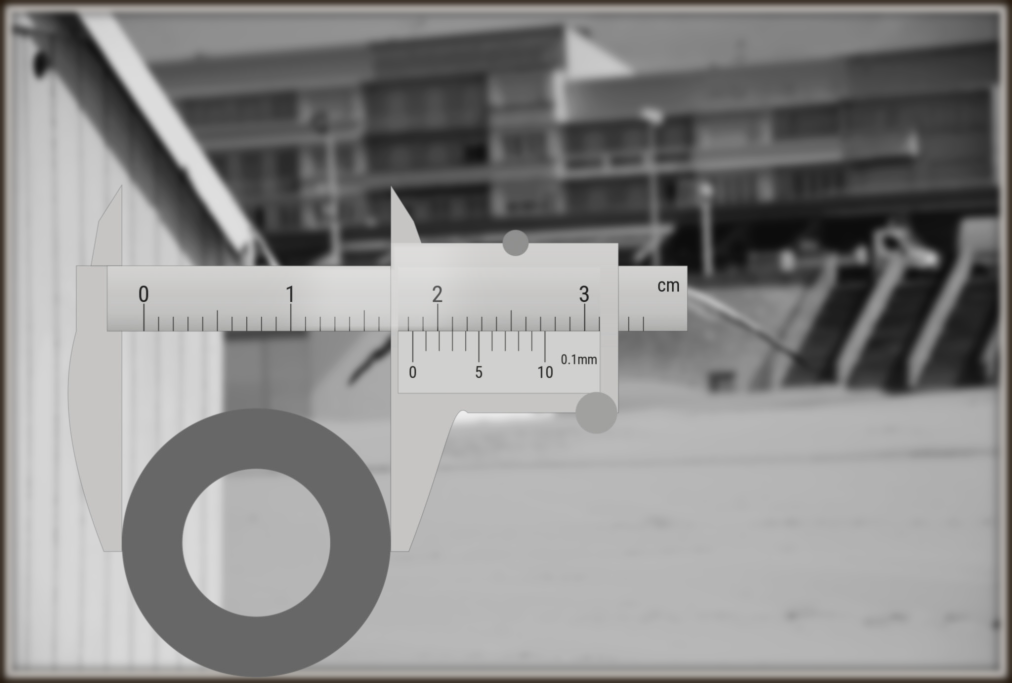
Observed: 18.3 mm
